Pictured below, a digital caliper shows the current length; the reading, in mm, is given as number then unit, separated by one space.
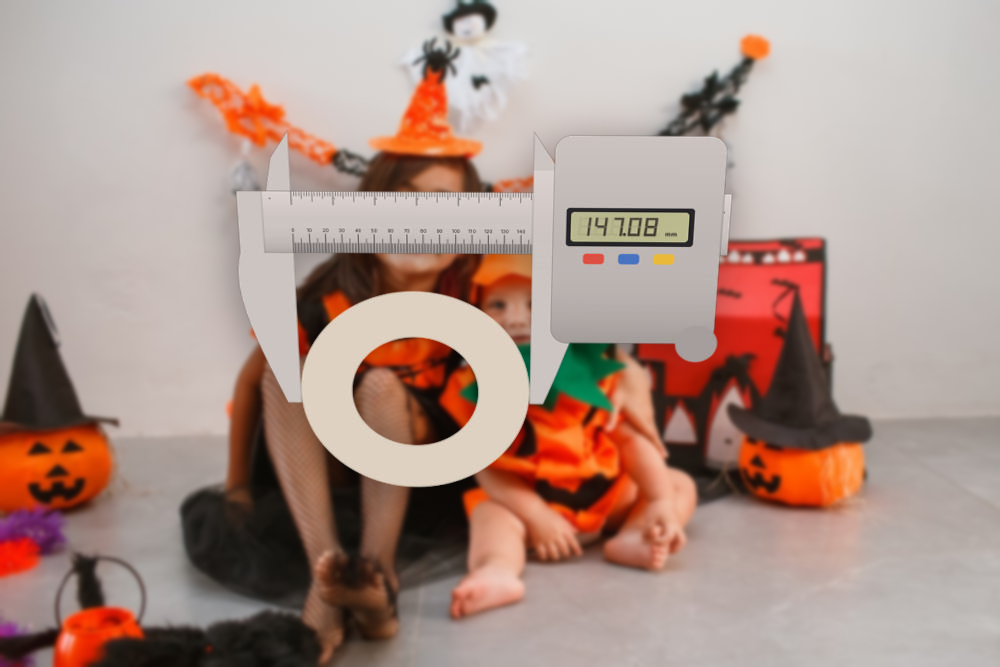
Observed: 147.08 mm
